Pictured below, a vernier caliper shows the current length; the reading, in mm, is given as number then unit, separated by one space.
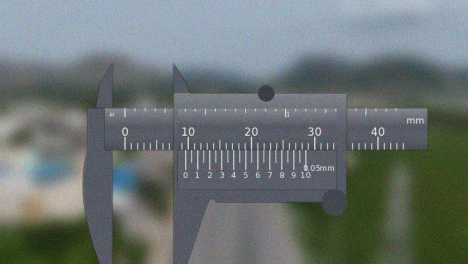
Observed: 9.6 mm
